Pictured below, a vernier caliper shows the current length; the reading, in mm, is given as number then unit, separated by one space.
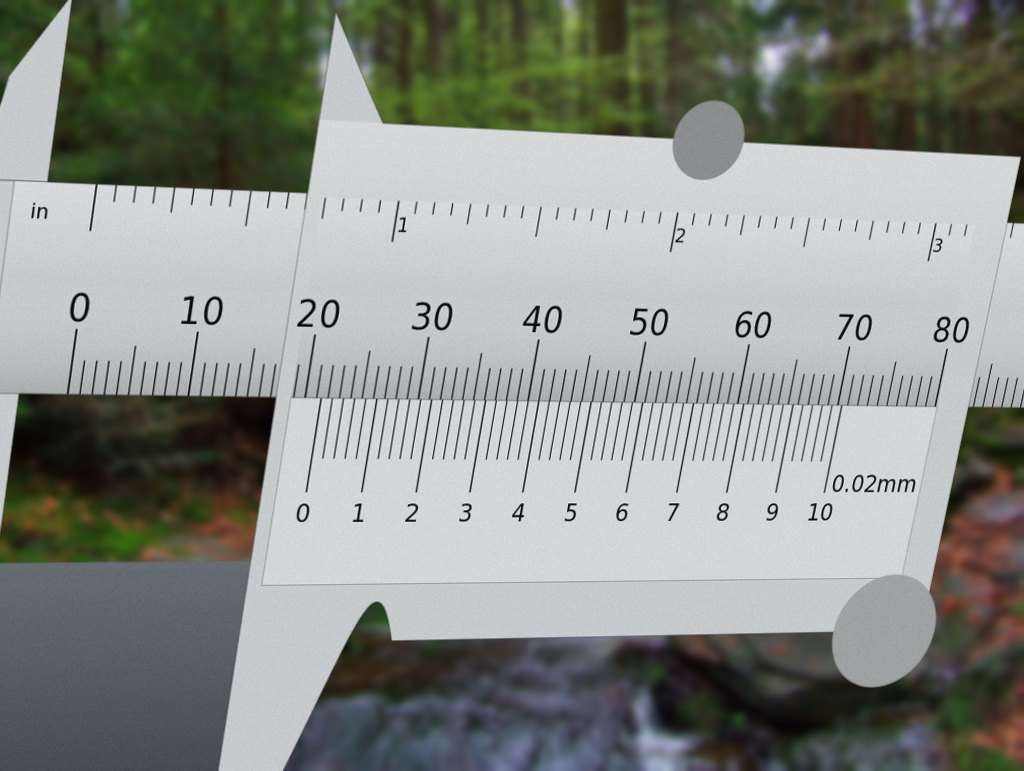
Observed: 21.4 mm
